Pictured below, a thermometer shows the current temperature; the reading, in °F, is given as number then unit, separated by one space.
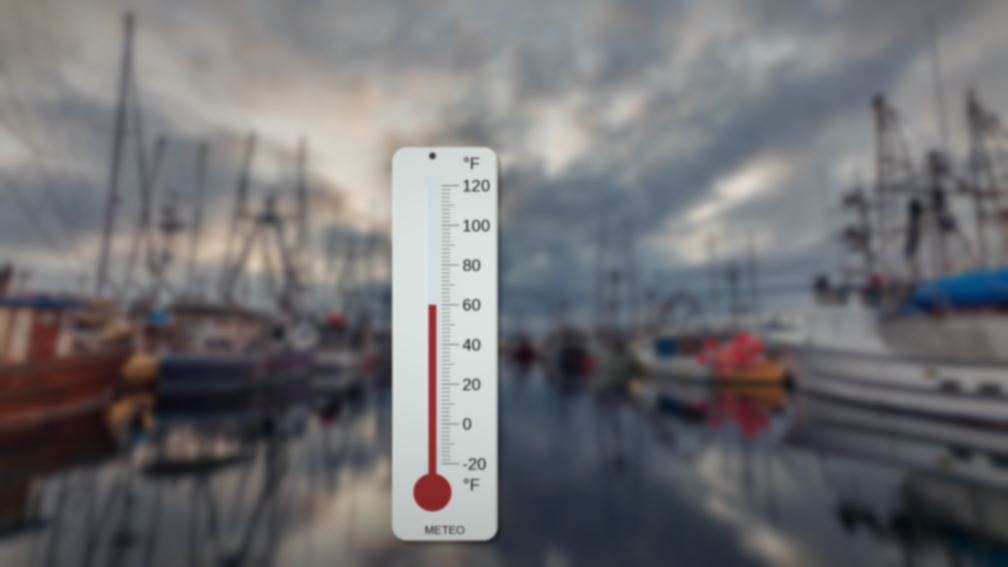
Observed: 60 °F
